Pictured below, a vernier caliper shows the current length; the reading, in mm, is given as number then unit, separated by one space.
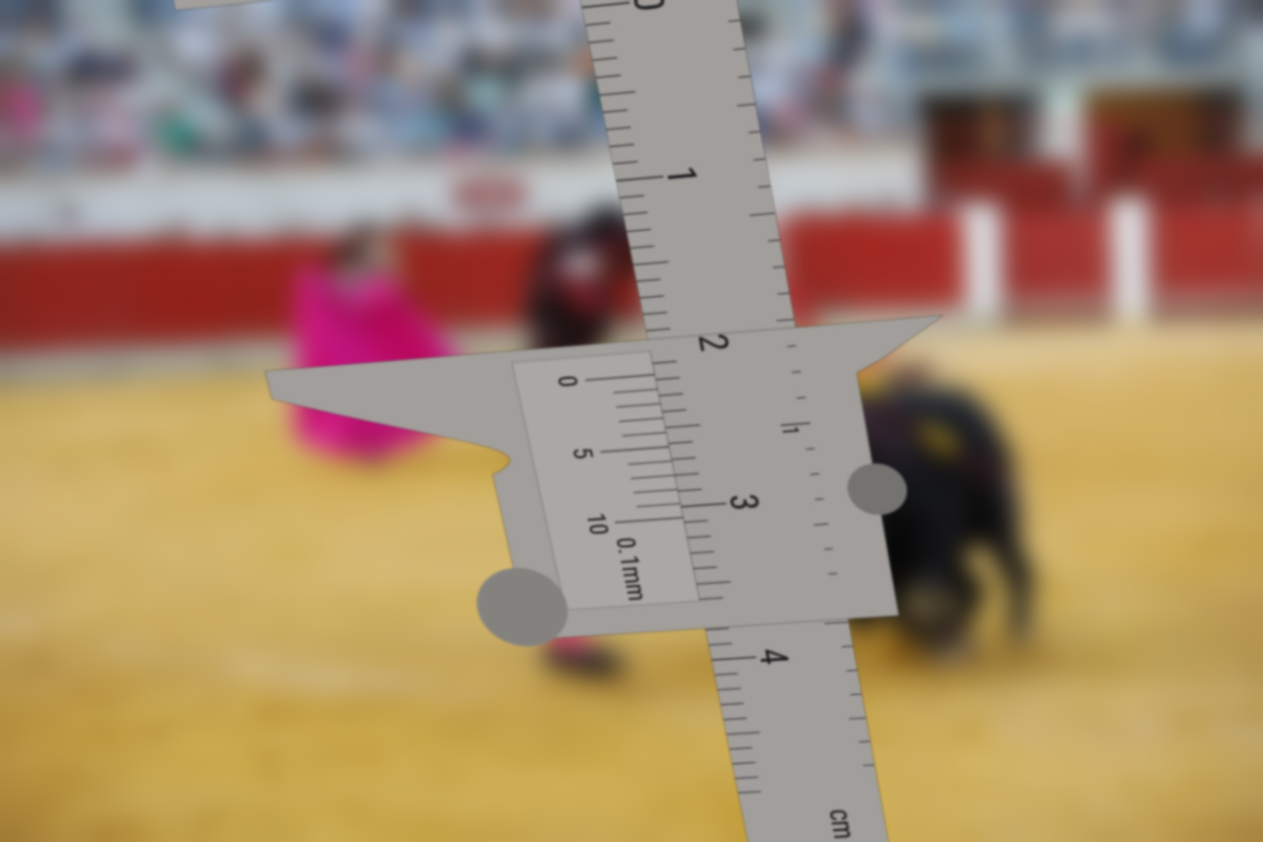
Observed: 21.7 mm
